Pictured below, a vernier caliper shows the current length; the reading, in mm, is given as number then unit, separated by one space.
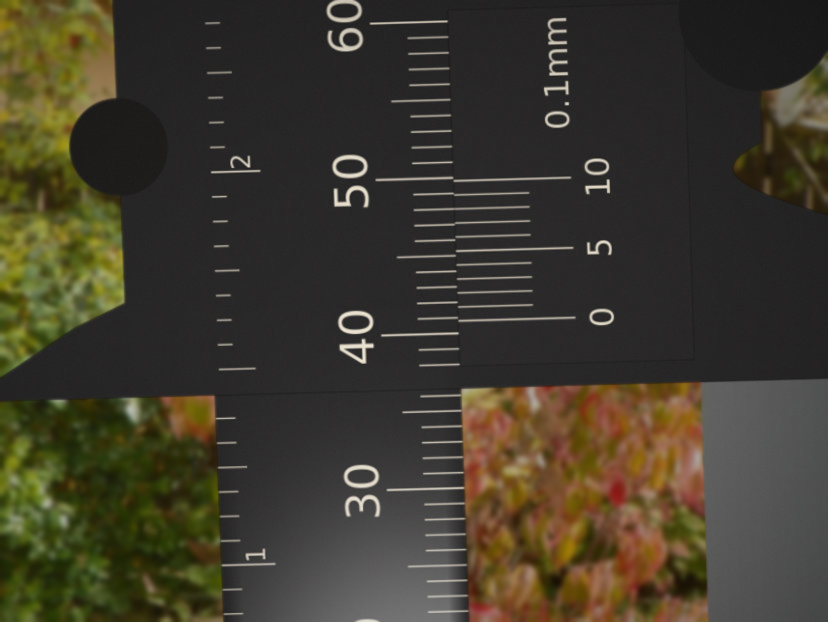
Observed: 40.8 mm
